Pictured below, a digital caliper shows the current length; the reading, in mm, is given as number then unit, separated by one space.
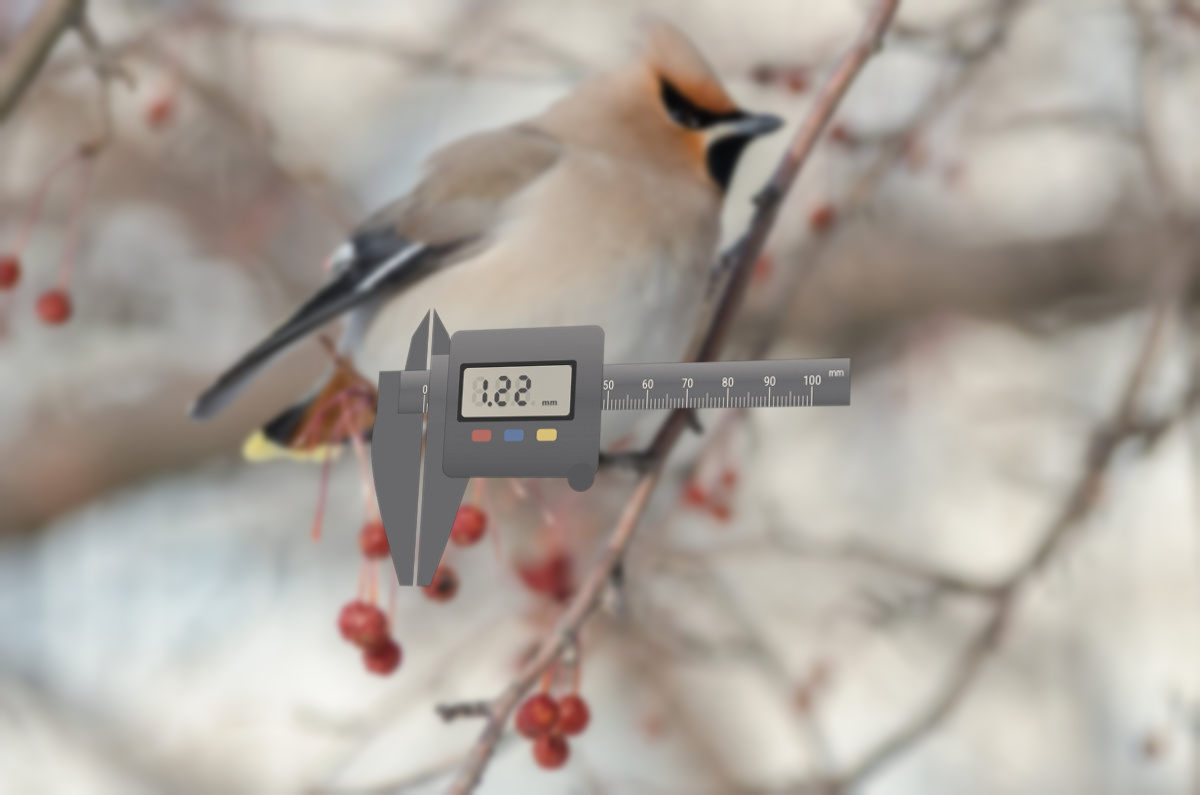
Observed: 1.22 mm
